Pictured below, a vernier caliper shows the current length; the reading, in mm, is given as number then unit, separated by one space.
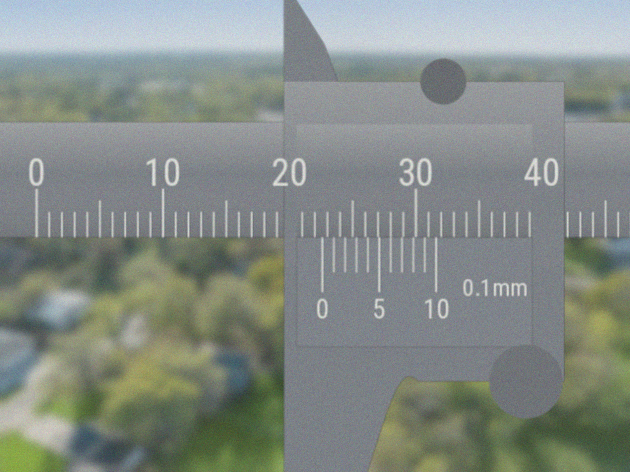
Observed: 22.6 mm
